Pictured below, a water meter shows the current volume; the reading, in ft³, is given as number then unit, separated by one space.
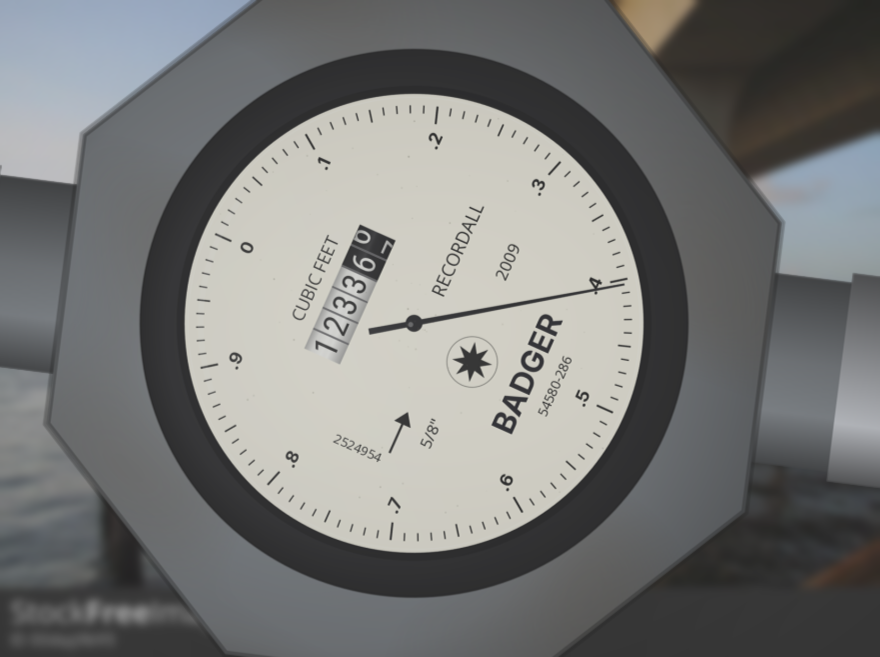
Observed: 123366.40 ft³
